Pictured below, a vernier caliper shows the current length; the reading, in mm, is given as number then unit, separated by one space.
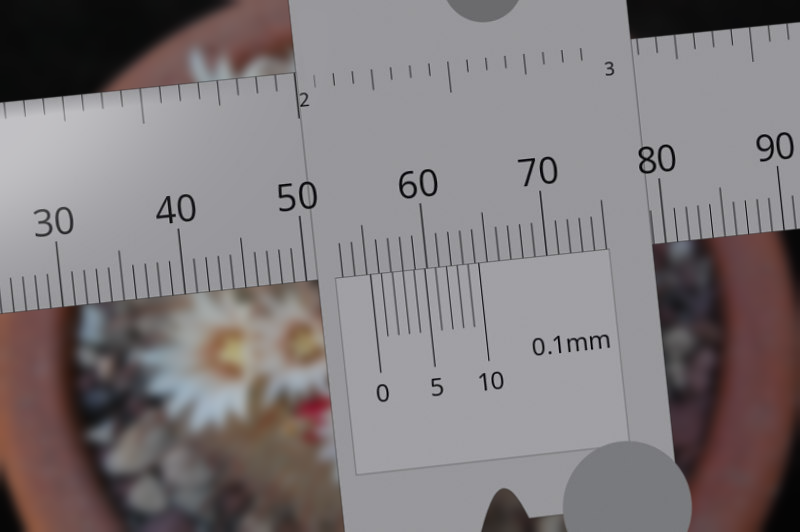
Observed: 55.3 mm
